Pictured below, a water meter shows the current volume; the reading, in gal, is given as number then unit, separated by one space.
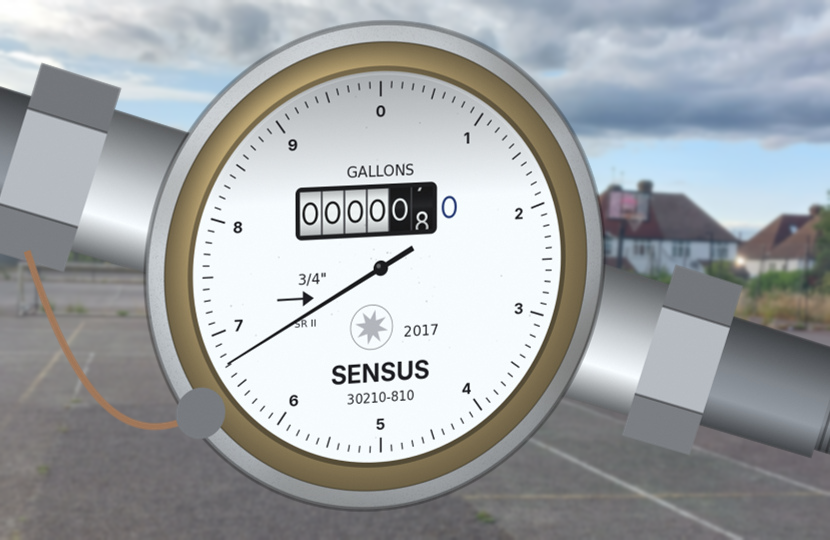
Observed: 76.7 gal
